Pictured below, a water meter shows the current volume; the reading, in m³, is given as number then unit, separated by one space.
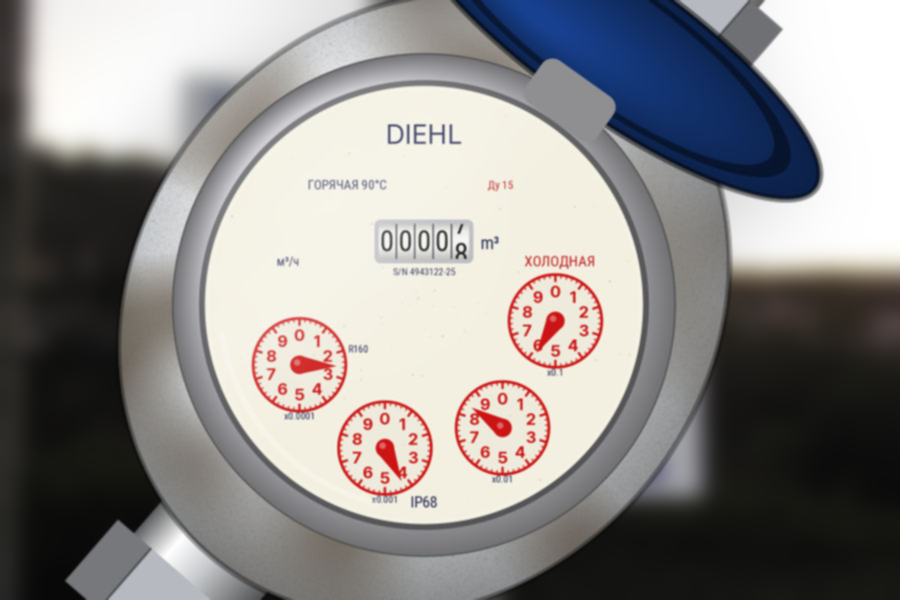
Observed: 7.5842 m³
